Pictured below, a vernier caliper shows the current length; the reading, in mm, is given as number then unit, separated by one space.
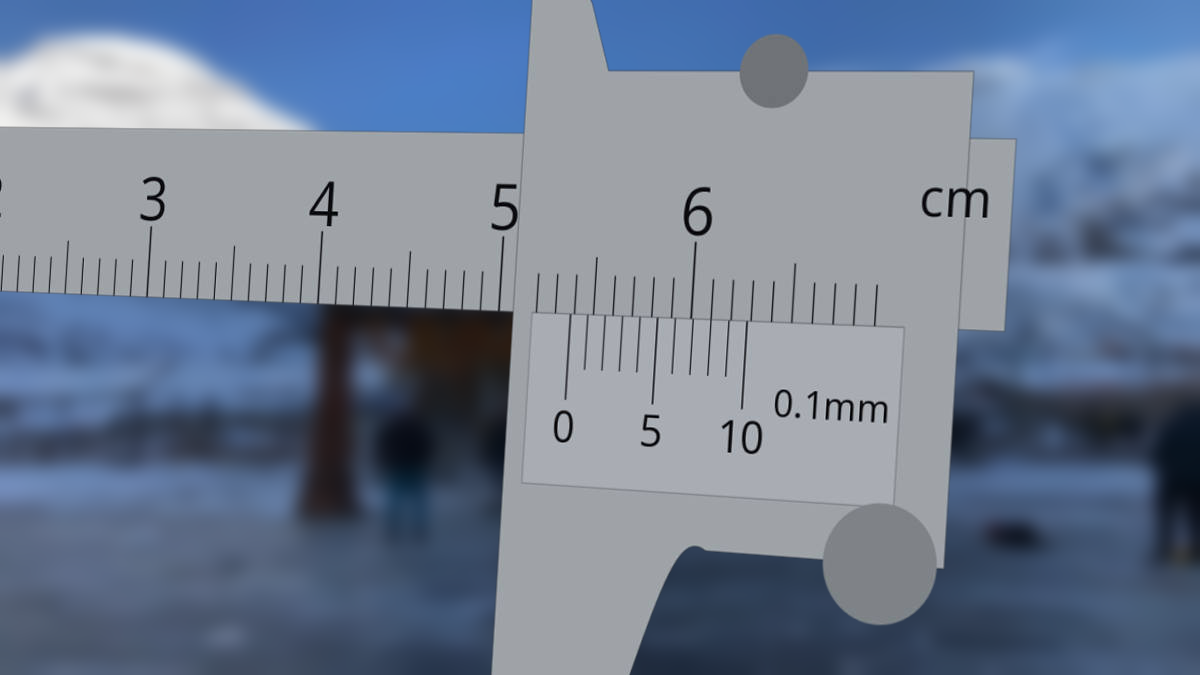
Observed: 53.8 mm
